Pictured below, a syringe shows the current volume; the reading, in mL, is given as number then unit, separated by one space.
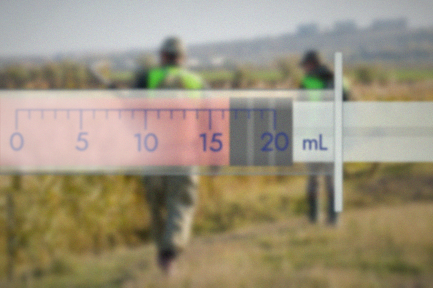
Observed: 16.5 mL
